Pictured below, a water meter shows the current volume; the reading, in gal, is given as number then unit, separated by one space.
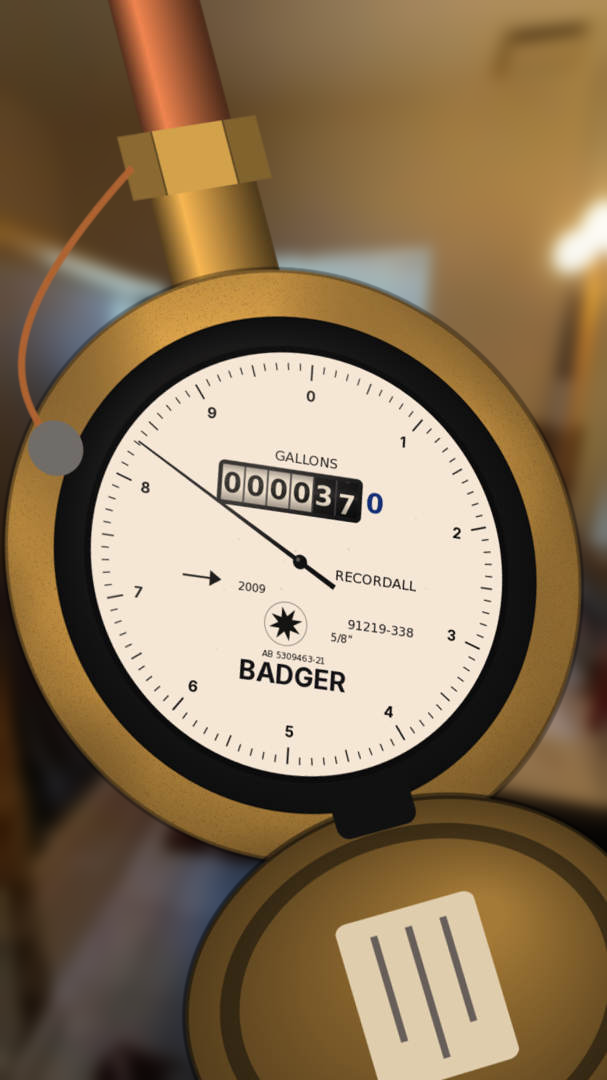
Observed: 368.3 gal
